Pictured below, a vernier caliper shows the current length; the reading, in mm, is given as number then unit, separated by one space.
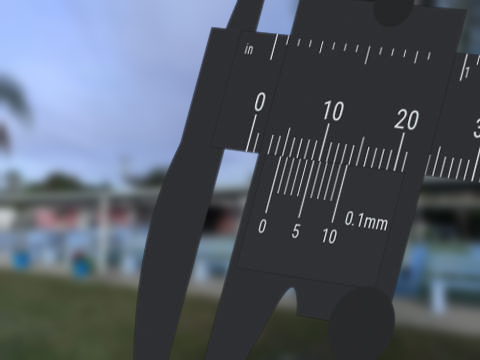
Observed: 4.8 mm
